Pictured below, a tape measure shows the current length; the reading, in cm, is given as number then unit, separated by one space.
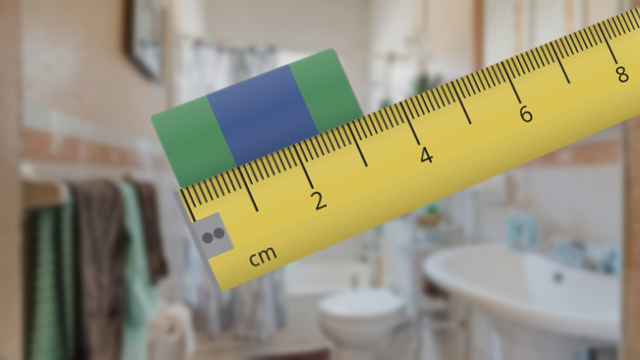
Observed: 3.3 cm
